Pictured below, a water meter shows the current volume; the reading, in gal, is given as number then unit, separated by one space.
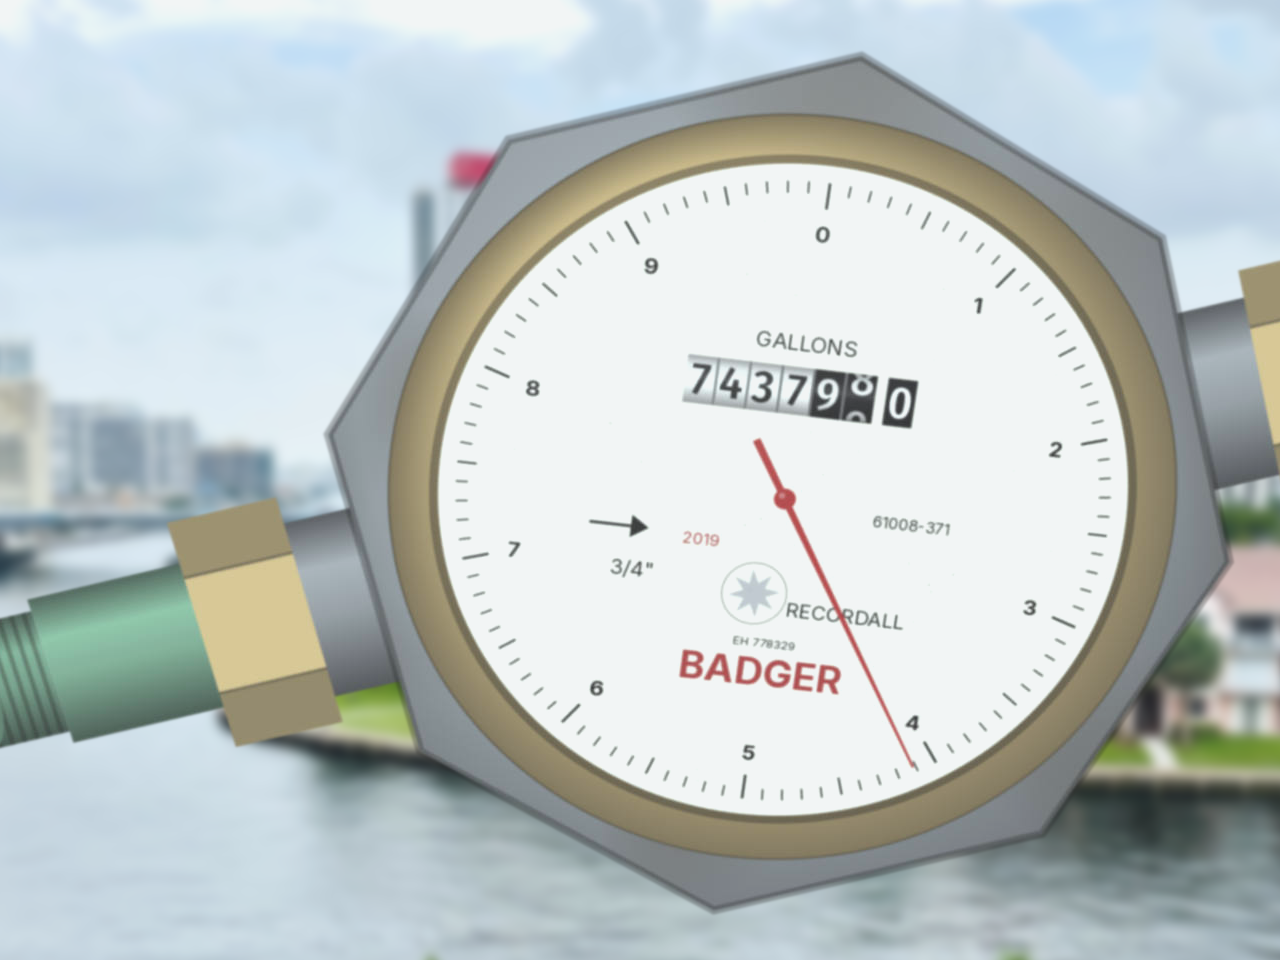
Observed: 7437984.1 gal
